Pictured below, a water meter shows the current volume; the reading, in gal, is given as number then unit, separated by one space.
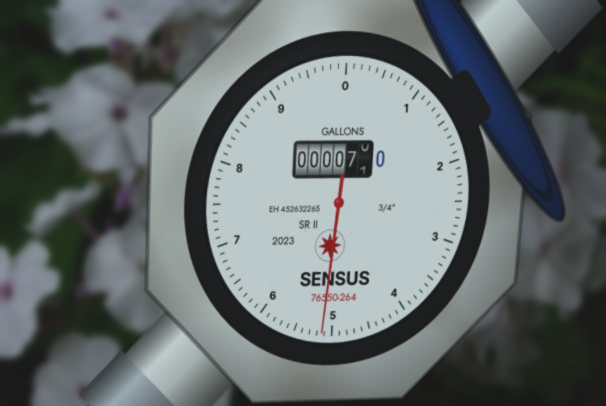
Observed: 705.1 gal
